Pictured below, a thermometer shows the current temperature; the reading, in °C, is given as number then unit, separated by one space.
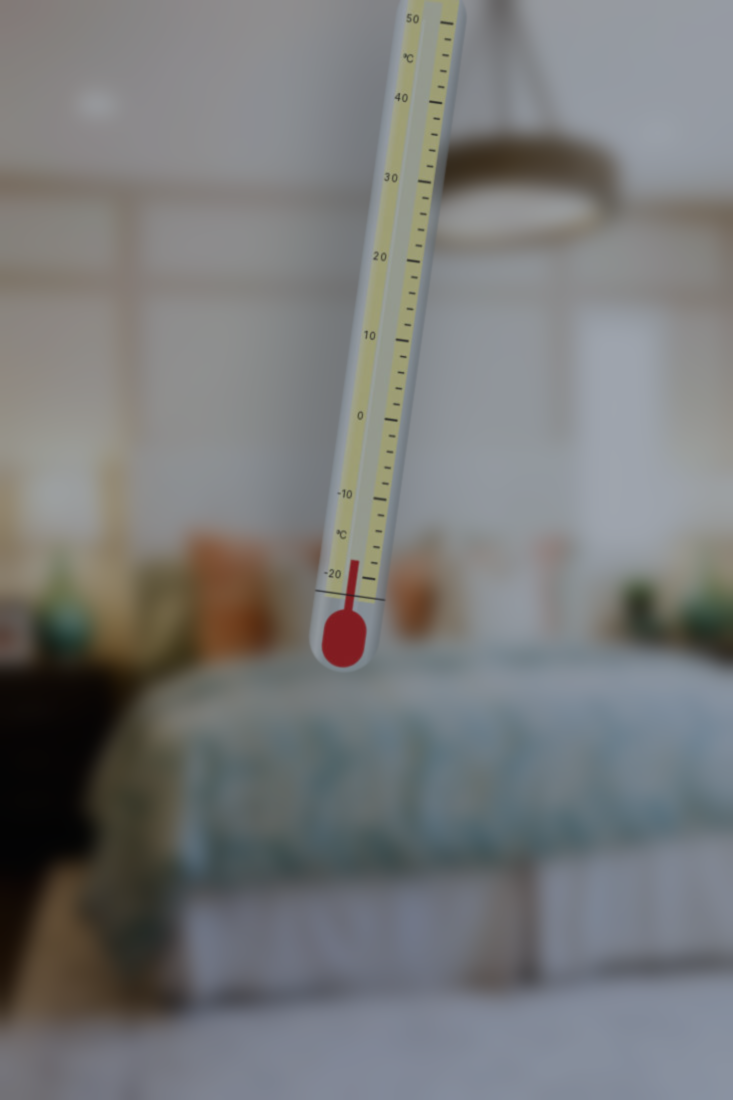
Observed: -18 °C
